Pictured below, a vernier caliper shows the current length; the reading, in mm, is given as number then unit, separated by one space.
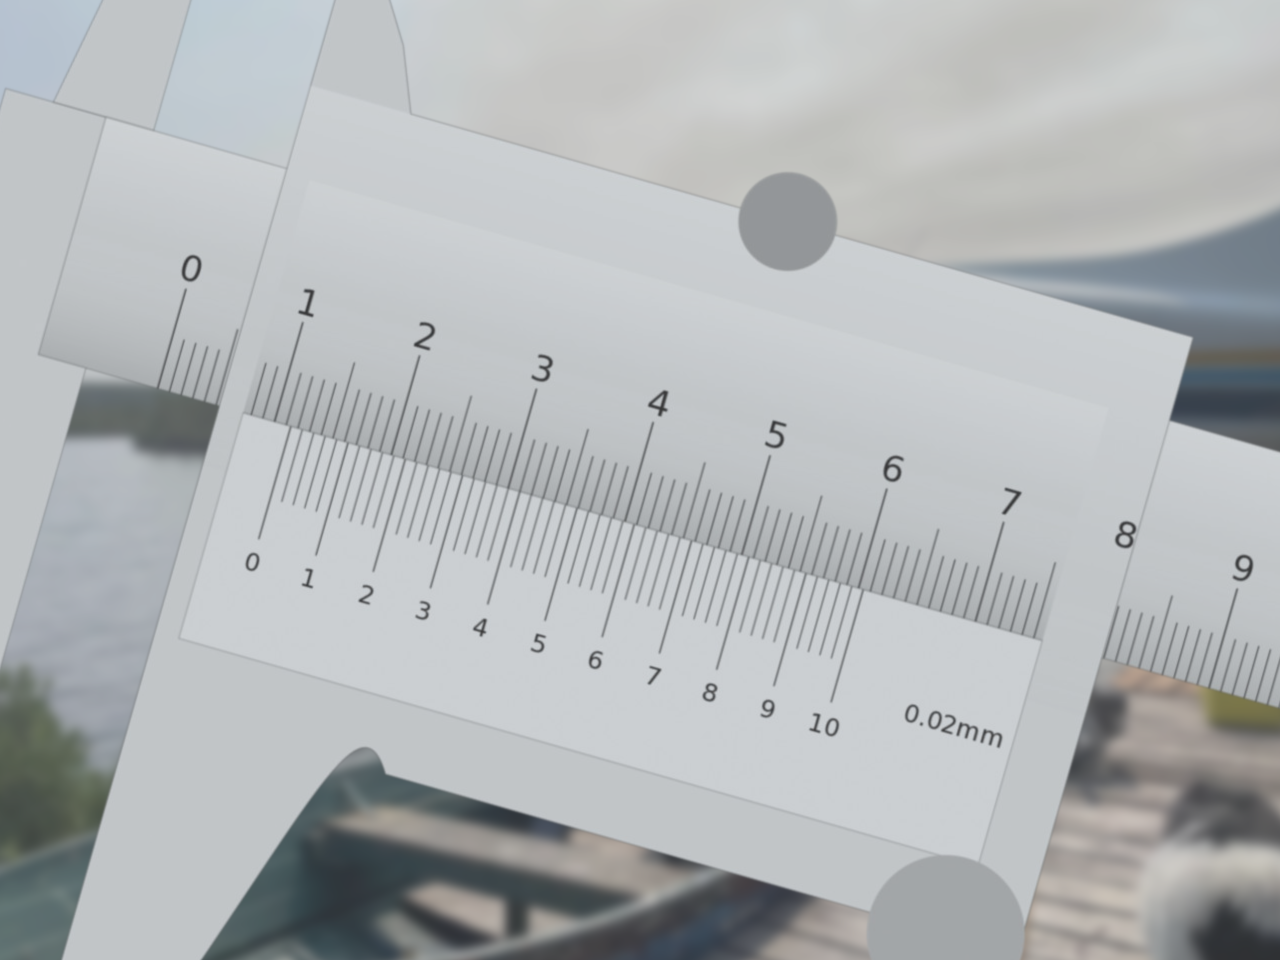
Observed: 11.4 mm
